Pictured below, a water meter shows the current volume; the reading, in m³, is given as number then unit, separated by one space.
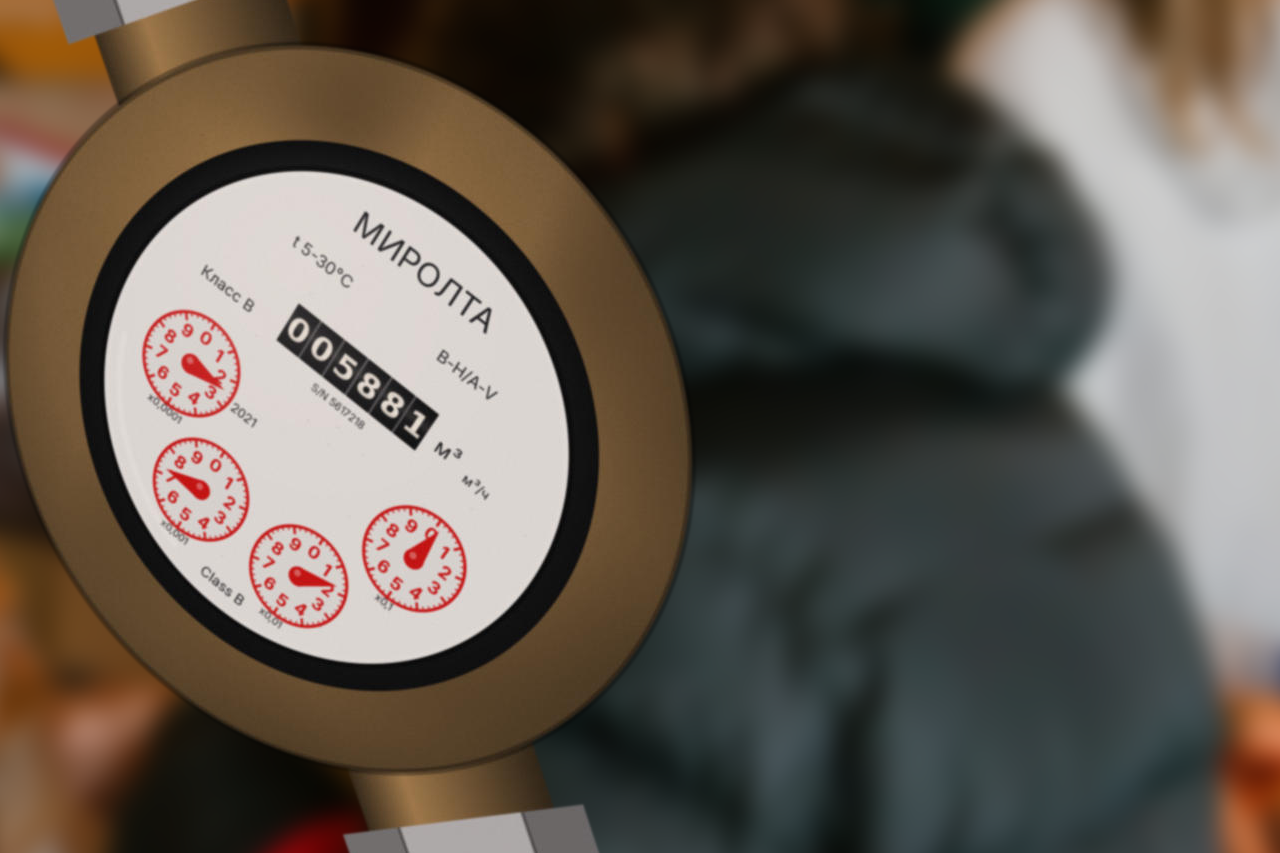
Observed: 5881.0172 m³
